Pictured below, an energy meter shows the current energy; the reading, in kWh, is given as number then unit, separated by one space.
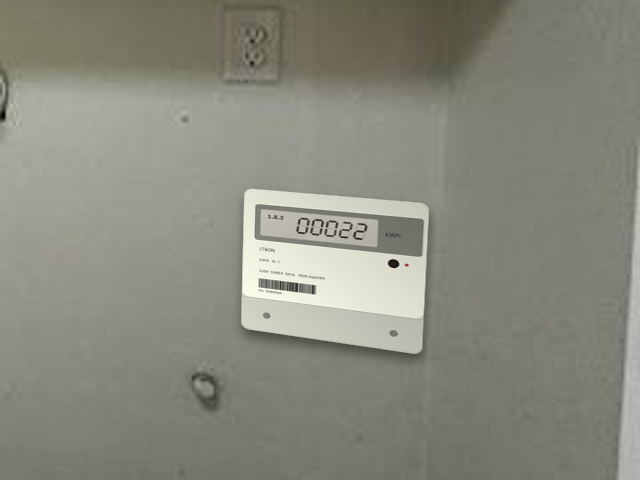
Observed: 22 kWh
